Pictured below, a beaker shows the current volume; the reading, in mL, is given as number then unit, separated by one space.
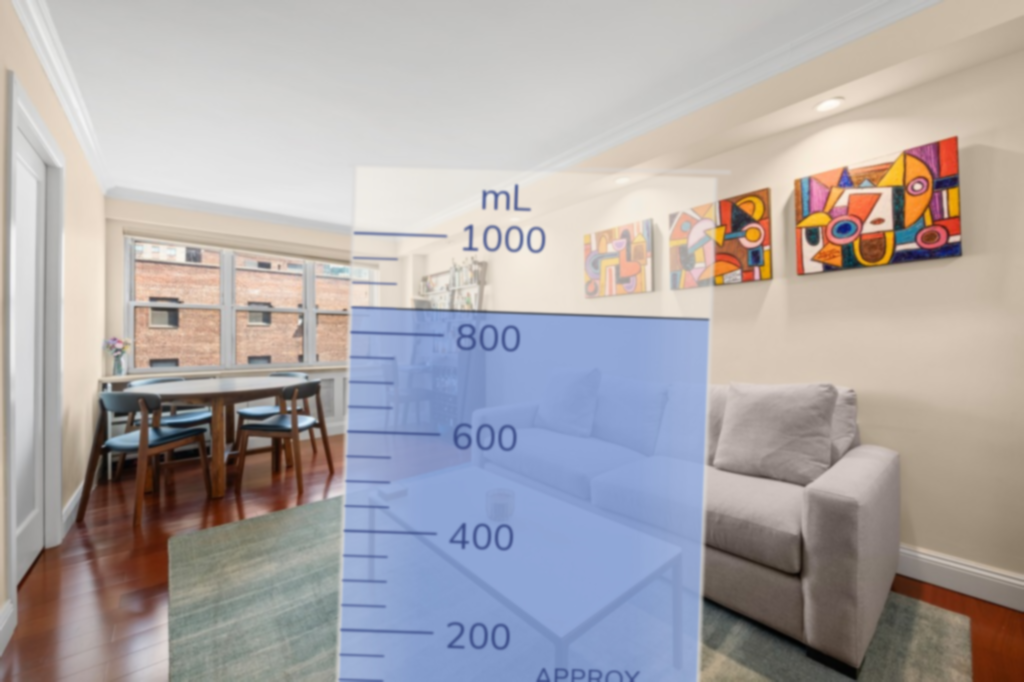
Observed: 850 mL
